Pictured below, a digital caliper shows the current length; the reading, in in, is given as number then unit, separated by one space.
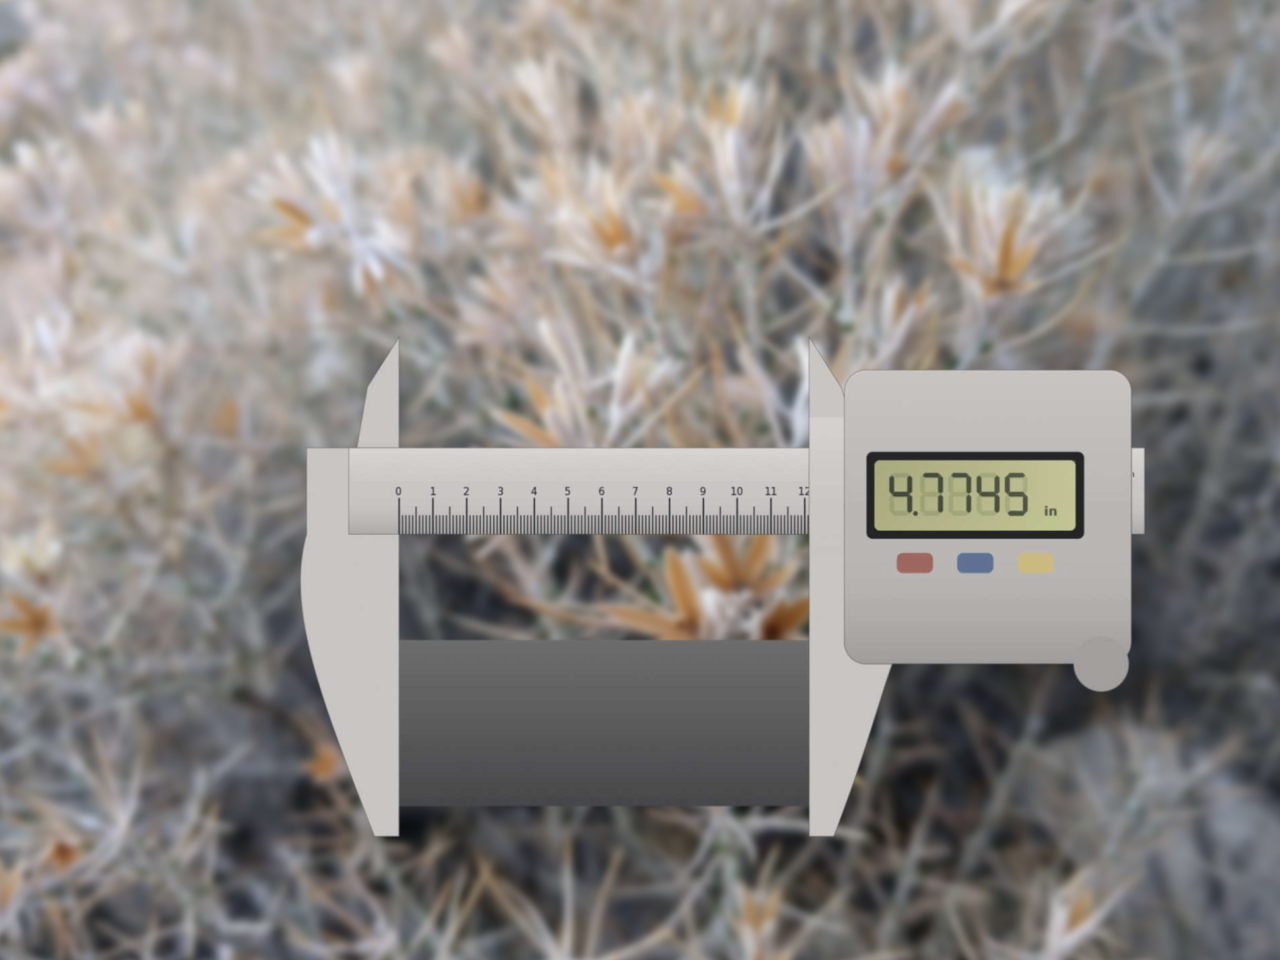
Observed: 4.7745 in
